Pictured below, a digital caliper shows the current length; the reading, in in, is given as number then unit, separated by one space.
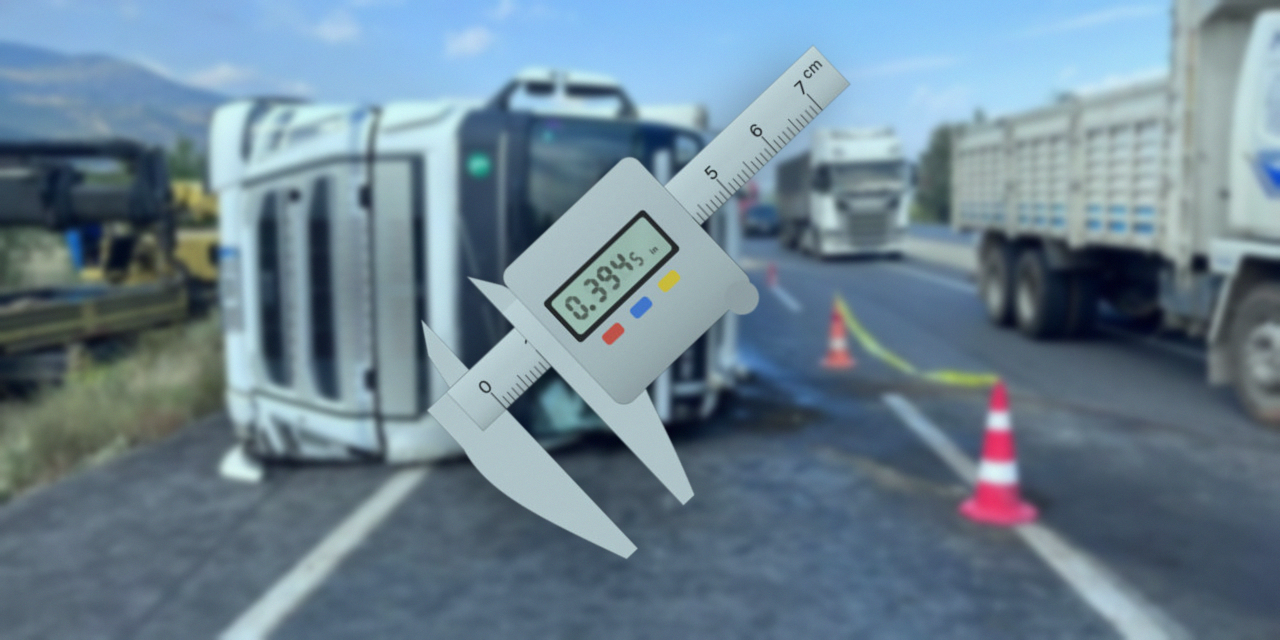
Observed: 0.3945 in
